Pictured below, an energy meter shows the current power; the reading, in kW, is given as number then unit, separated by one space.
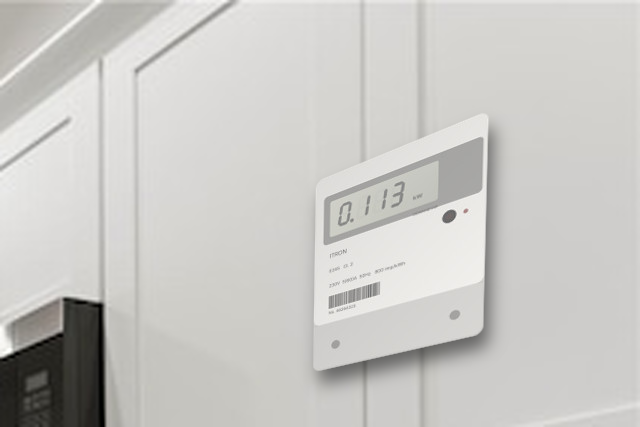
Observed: 0.113 kW
